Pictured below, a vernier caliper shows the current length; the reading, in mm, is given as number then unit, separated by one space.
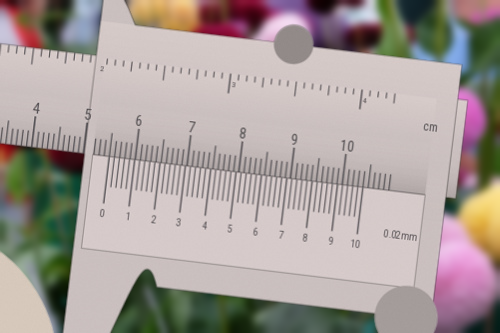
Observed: 55.0 mm
